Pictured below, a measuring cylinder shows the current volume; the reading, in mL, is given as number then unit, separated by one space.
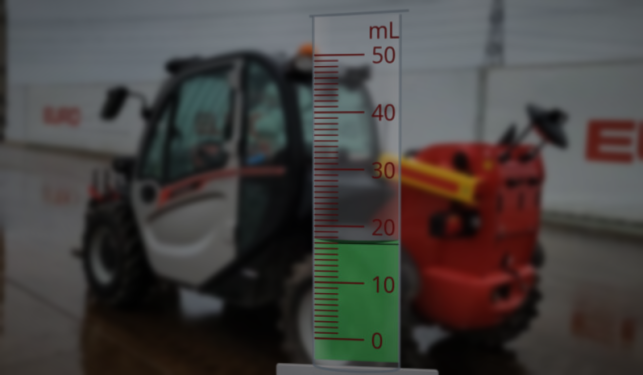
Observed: 17 mL
